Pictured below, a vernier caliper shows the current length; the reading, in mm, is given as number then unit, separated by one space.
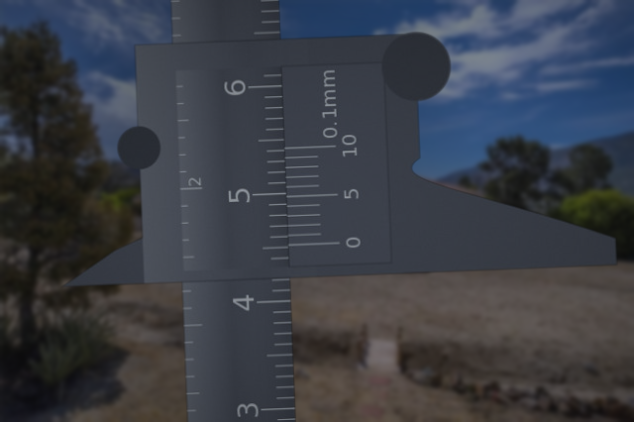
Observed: 45.2 mm
